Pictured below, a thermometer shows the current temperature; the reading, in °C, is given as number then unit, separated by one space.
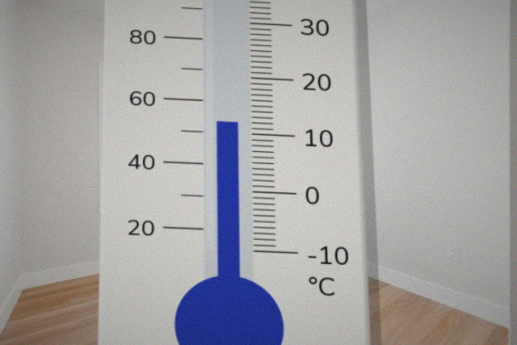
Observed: 12 °C
